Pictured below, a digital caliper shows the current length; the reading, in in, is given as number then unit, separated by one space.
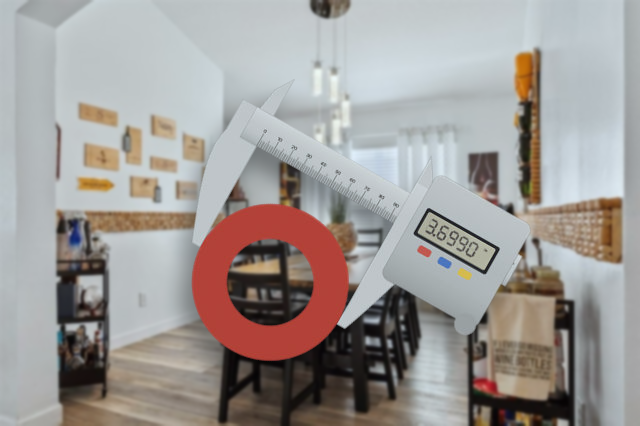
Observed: 3.6990 in
